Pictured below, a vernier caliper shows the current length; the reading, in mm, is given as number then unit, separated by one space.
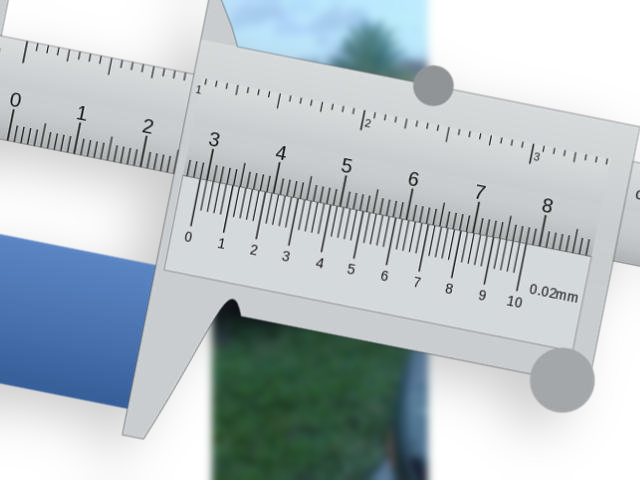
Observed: 29.0 mm
